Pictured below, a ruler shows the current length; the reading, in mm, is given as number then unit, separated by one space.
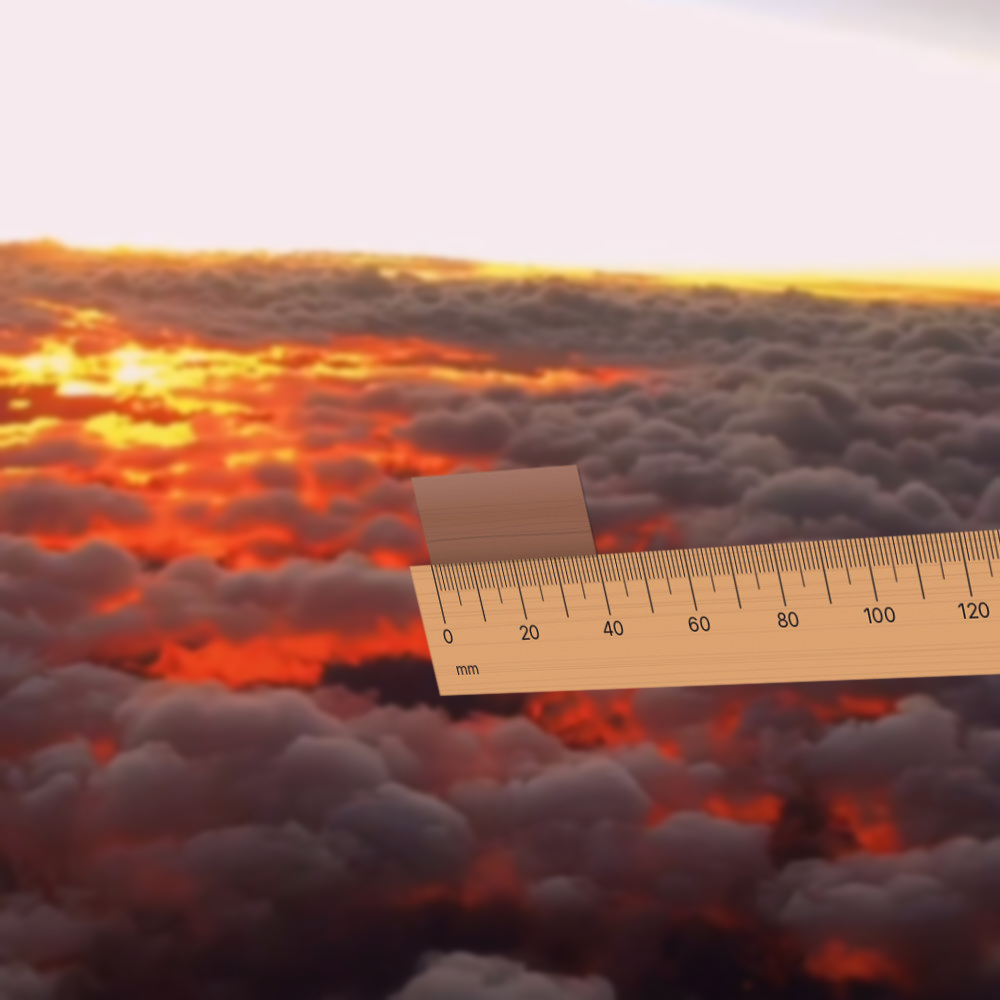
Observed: 40 mm
